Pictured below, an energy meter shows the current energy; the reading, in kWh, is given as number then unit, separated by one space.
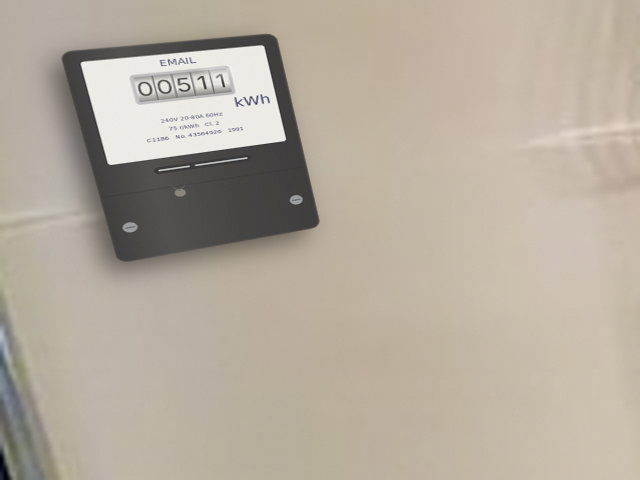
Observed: 511 kWh
